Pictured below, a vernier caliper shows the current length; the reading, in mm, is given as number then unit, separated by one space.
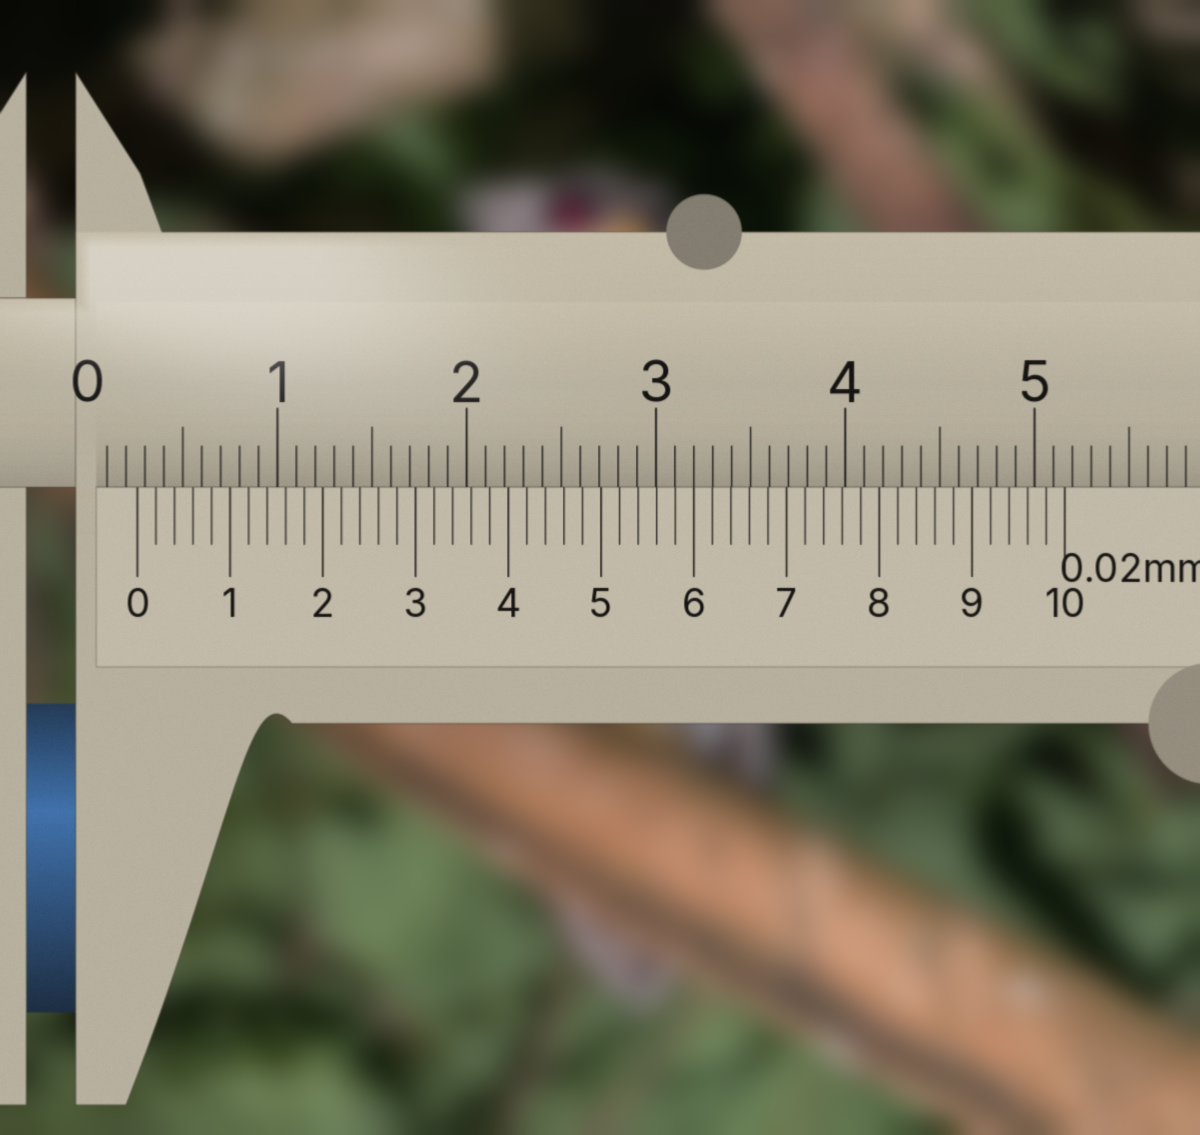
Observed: 2.6 mm
